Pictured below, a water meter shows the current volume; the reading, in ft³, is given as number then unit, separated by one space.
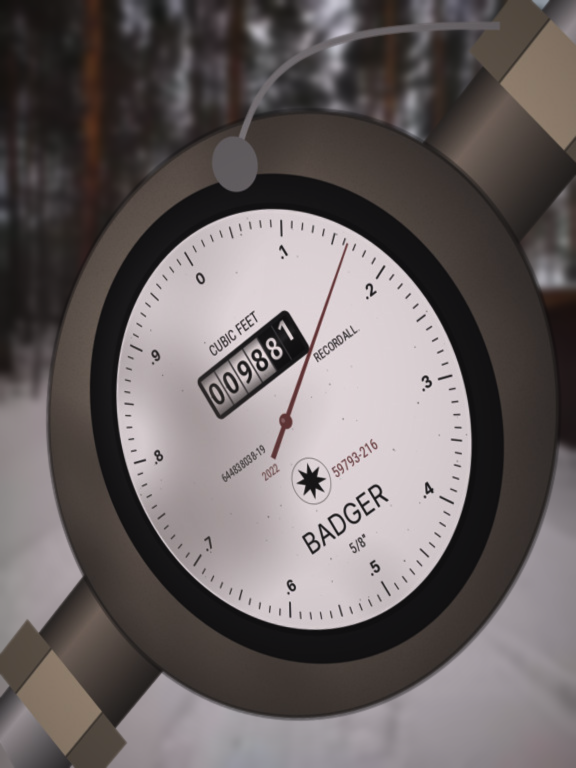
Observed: 9881.16 ft³
